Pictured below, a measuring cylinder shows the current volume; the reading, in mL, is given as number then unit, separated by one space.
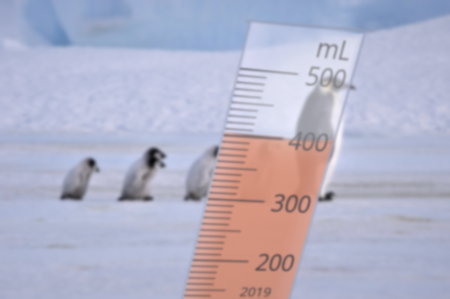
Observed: 400 mL
